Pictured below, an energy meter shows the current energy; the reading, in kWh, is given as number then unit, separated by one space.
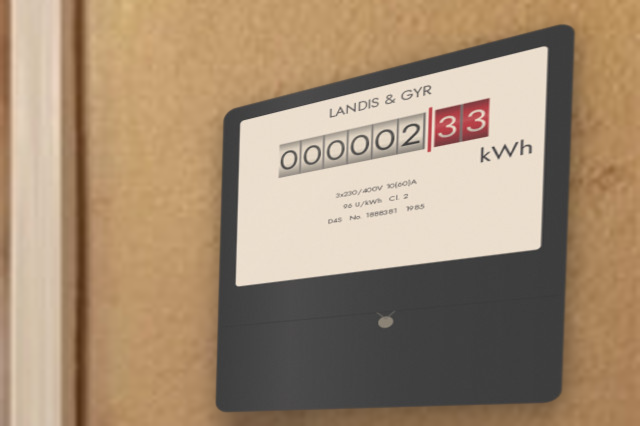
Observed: 2.33 kWh
